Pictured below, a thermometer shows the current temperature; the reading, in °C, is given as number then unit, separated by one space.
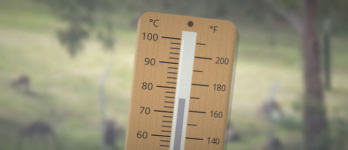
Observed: 76 °C
